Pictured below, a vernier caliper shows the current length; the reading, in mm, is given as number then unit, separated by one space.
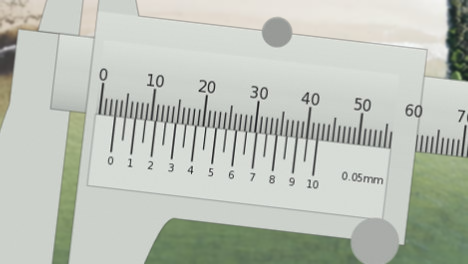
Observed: 3.0 mm
